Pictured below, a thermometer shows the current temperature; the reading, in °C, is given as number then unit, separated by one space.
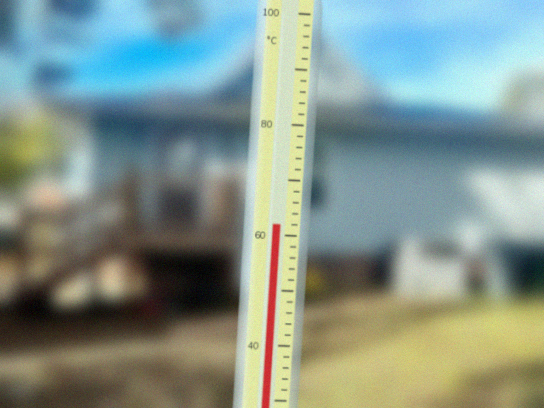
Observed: 62 °C
